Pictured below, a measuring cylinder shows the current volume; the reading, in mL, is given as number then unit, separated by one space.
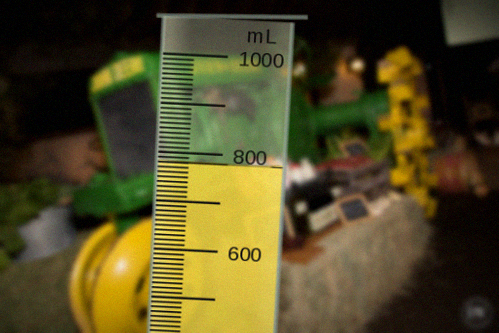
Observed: 780 mL
